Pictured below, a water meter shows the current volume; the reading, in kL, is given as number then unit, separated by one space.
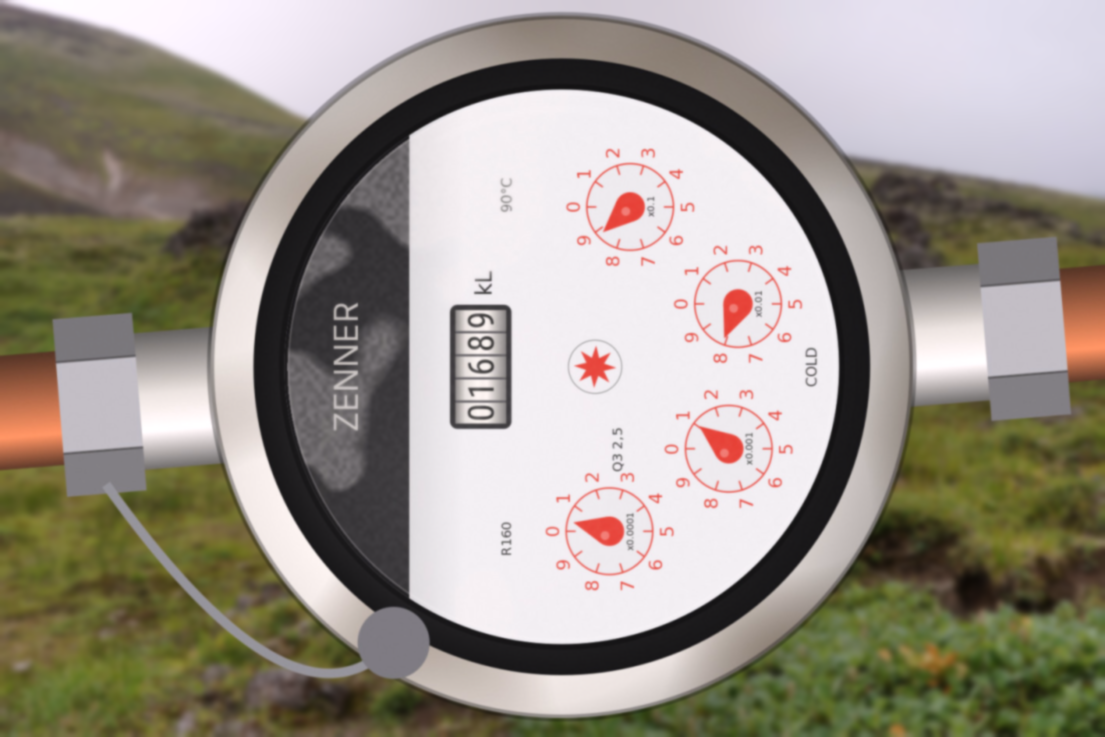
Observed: 1689.8810 kL
